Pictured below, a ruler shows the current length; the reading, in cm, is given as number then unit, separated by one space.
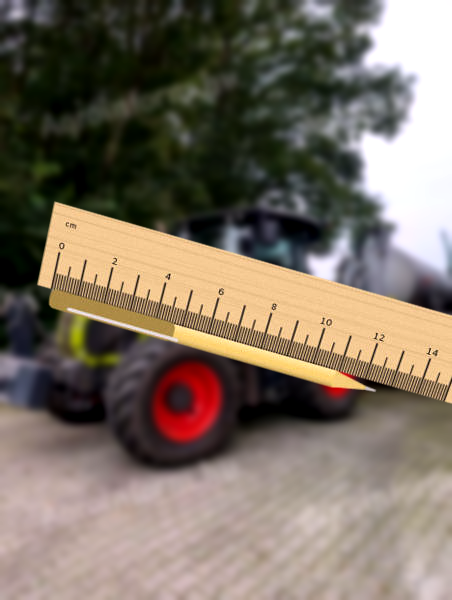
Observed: 12.5 cm
